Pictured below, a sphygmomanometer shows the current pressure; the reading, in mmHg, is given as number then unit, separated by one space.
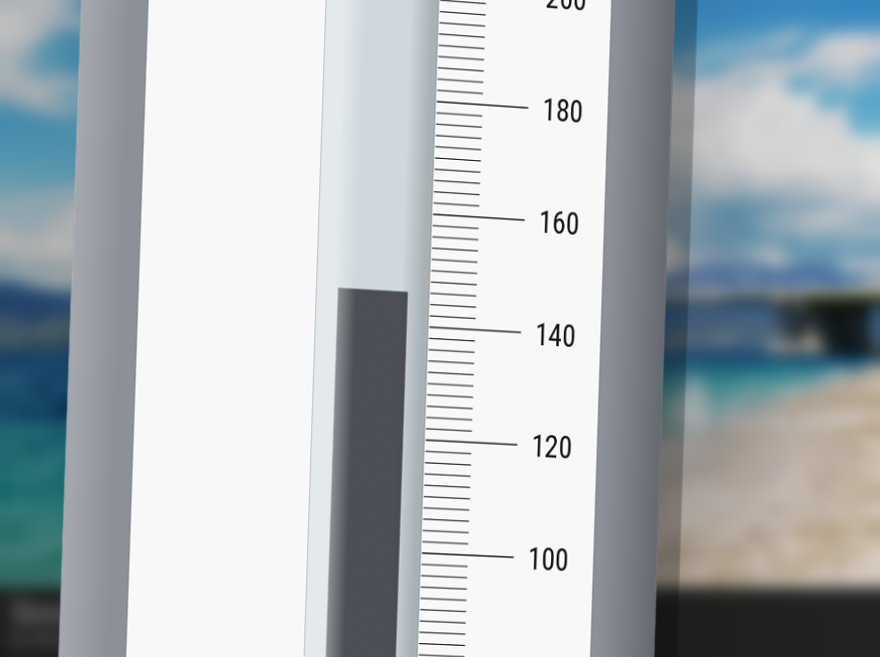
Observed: 146 mmHg
